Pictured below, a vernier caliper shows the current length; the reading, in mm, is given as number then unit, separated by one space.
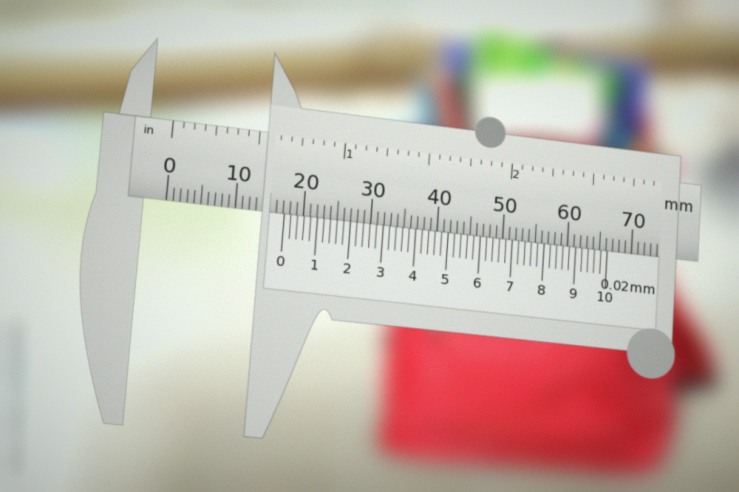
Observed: 17.2 mm
